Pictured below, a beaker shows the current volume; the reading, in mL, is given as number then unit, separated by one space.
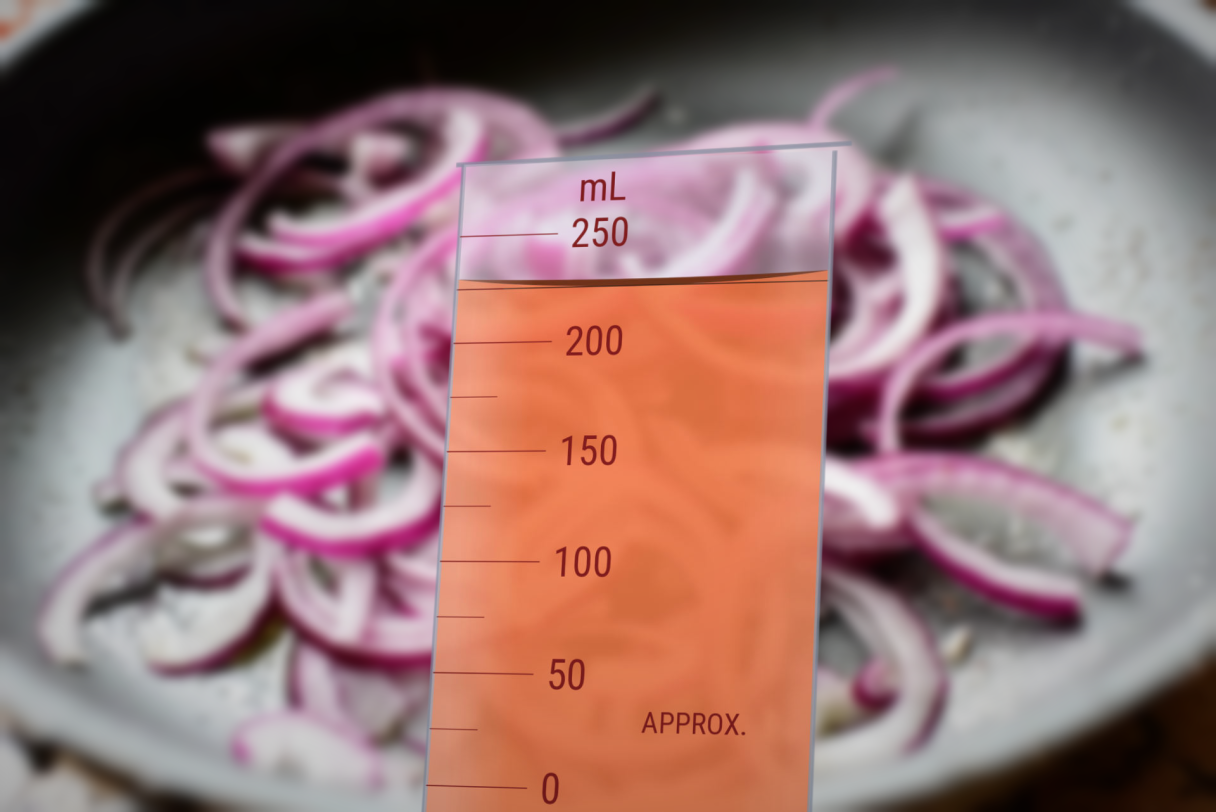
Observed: 225 mL
